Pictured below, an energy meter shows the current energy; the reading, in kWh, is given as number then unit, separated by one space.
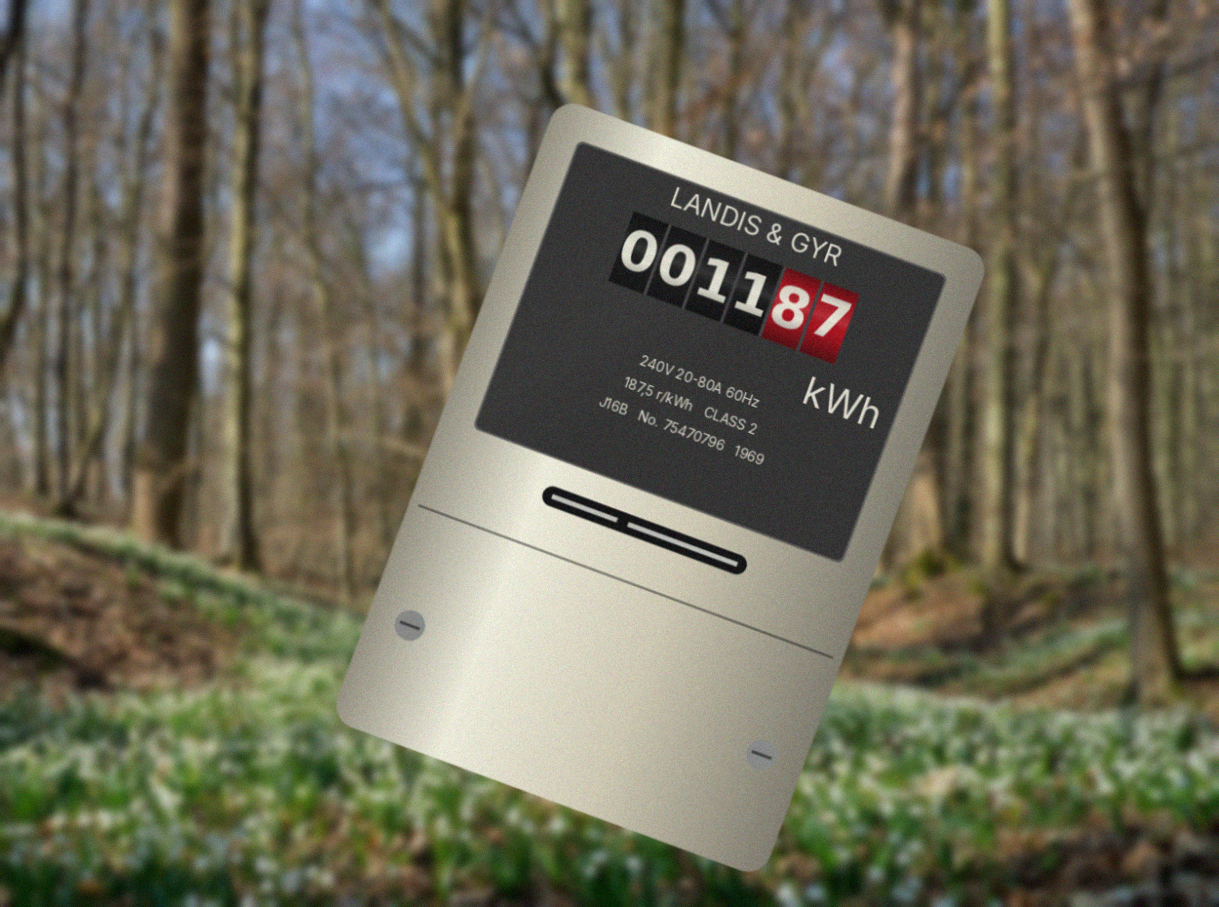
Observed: 11.87 kWh
